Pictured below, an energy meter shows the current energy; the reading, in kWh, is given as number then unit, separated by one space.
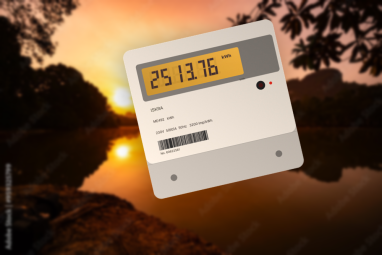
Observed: 2513.76 kWh
